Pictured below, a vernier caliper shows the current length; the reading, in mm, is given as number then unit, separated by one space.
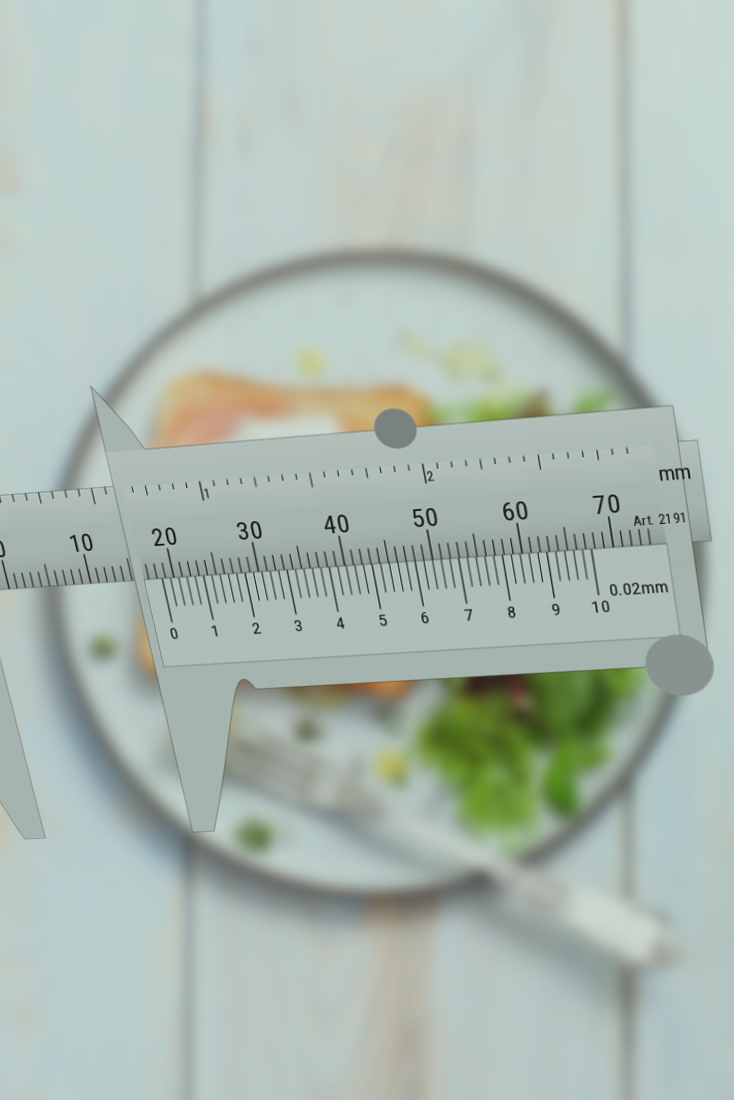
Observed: 18.6 mm
